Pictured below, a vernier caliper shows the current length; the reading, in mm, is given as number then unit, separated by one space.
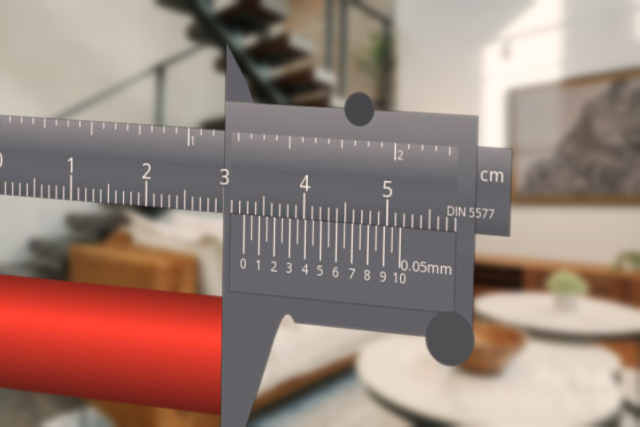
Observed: 32.6 mm
